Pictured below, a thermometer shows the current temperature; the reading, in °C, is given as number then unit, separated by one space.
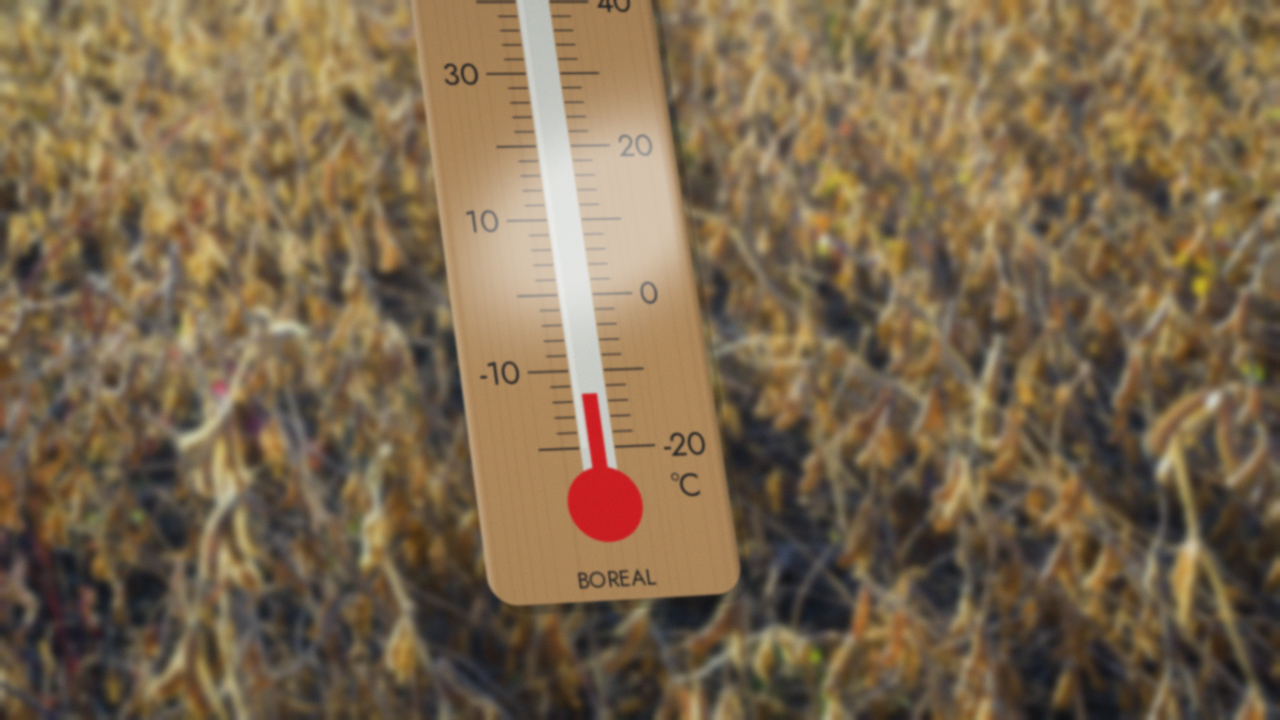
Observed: -13 °C
